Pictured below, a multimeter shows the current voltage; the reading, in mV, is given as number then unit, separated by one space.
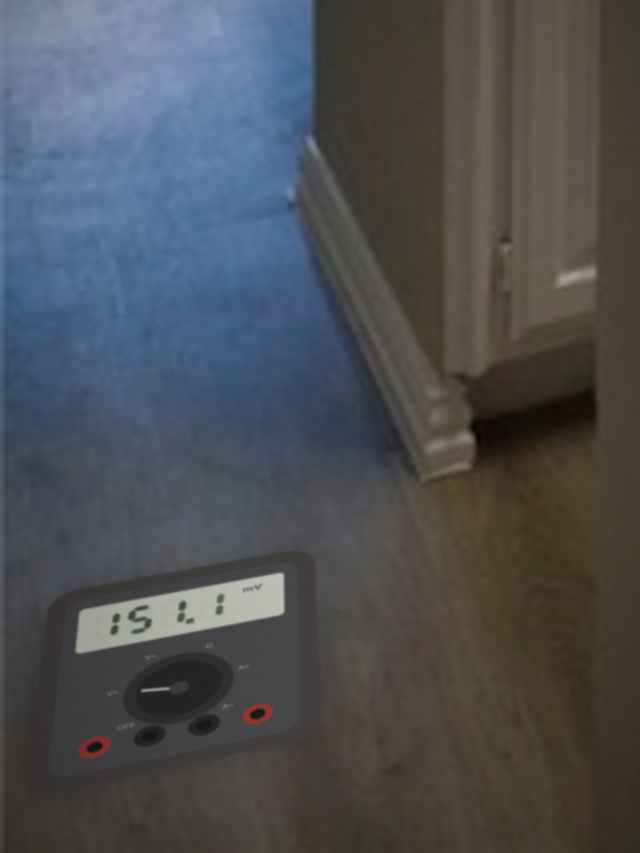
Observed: 151.1 mV
